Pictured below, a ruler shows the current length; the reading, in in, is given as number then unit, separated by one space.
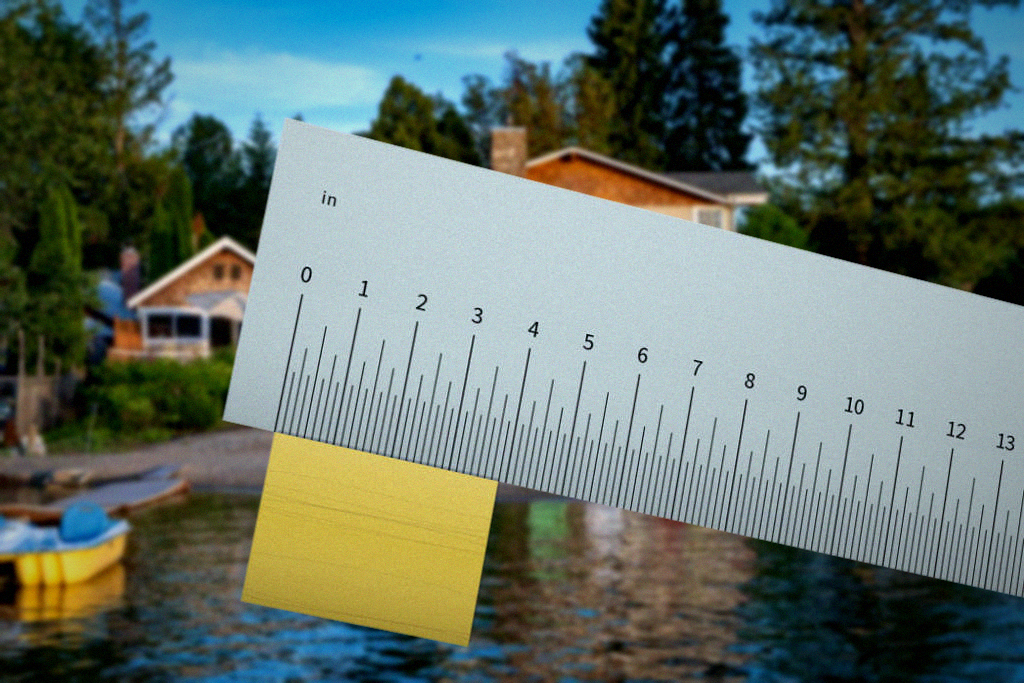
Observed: 3.875 in
